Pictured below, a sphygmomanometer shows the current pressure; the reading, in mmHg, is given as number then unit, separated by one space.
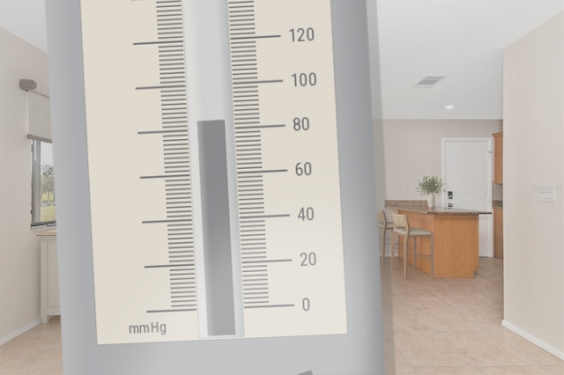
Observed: 84 mmHg
